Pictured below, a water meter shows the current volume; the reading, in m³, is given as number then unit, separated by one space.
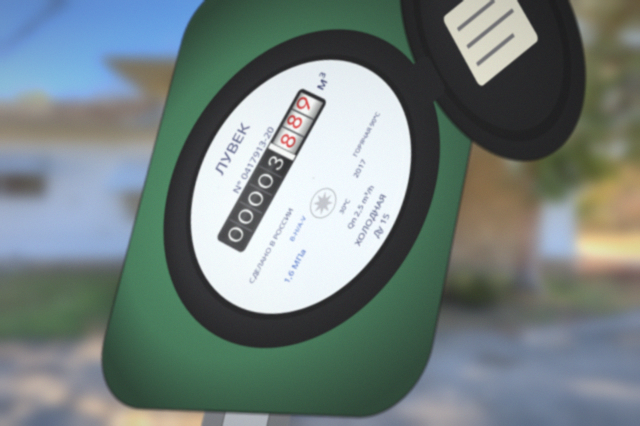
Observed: 3.889 m³
